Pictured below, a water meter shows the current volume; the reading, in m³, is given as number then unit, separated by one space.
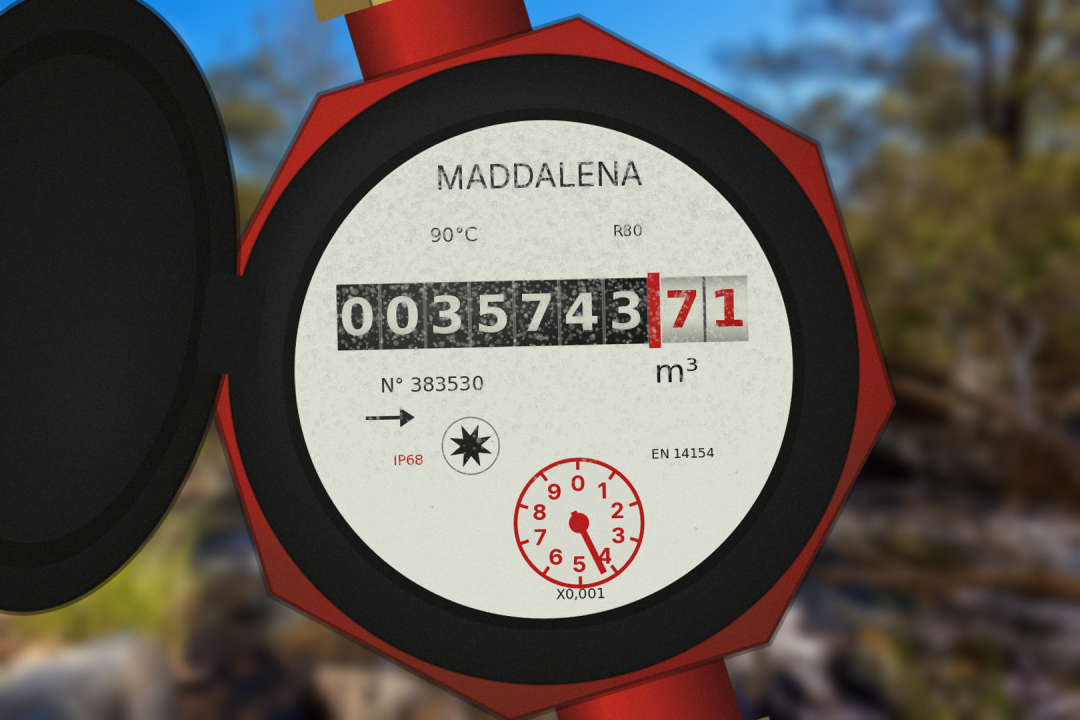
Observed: 35743.714 m³
